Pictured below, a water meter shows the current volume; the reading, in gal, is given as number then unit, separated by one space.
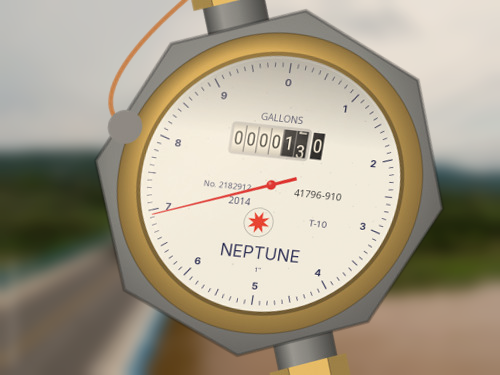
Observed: 126.9 gal
